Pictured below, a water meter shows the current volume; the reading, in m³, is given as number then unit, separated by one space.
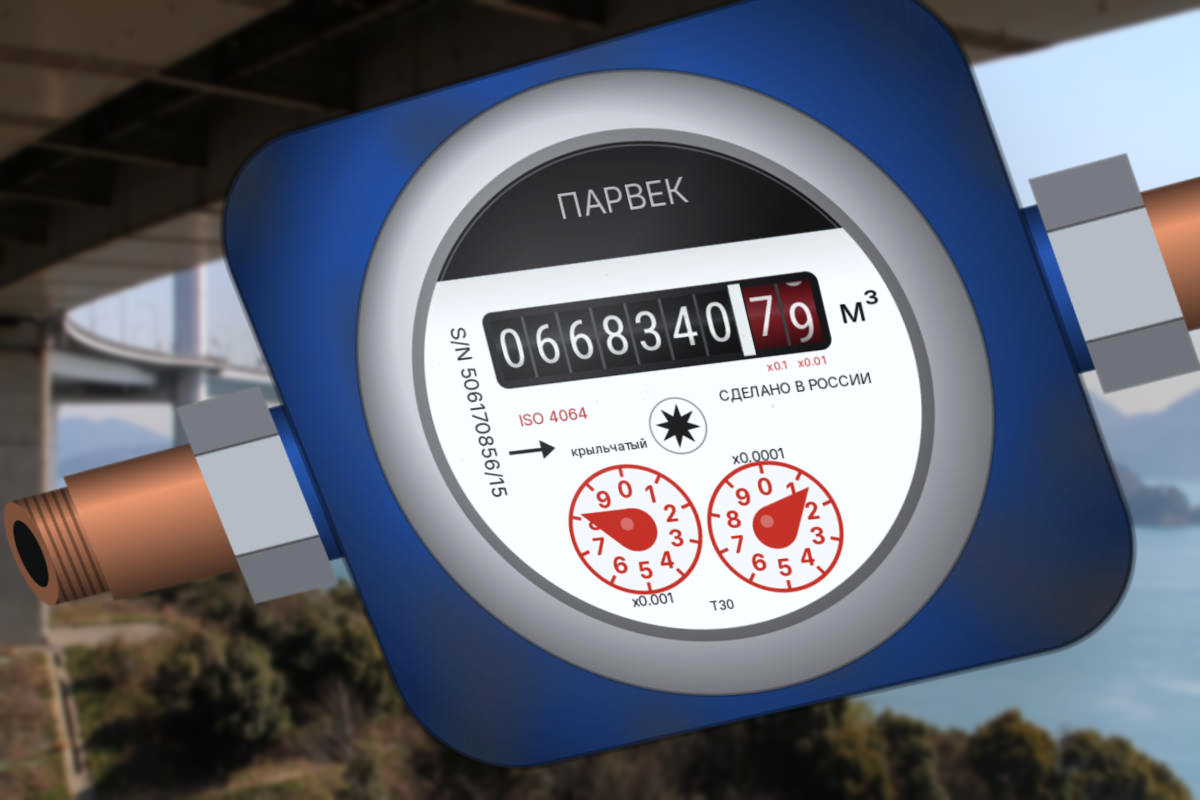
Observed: 668340.7881 m³
